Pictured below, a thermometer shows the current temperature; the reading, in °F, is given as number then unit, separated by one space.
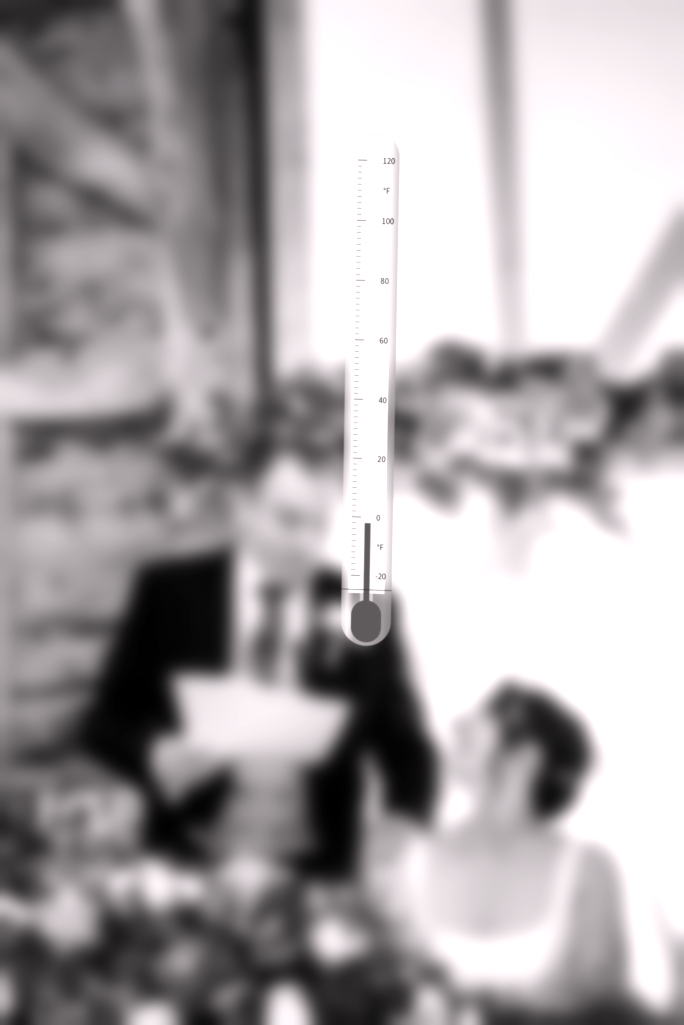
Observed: -2 °F
